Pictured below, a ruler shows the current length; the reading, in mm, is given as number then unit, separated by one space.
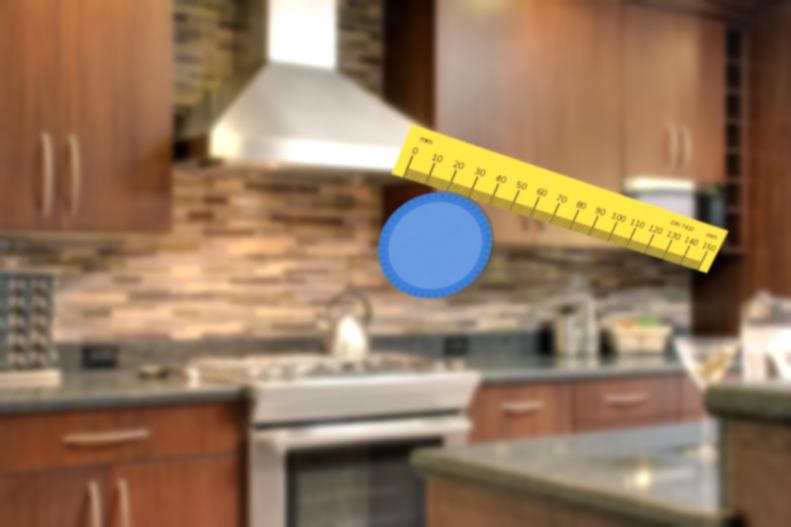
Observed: 50 mm
